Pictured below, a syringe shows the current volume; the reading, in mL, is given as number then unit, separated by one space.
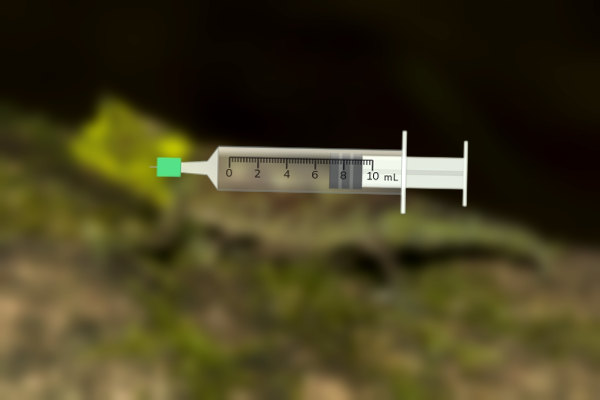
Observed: 7 mL
